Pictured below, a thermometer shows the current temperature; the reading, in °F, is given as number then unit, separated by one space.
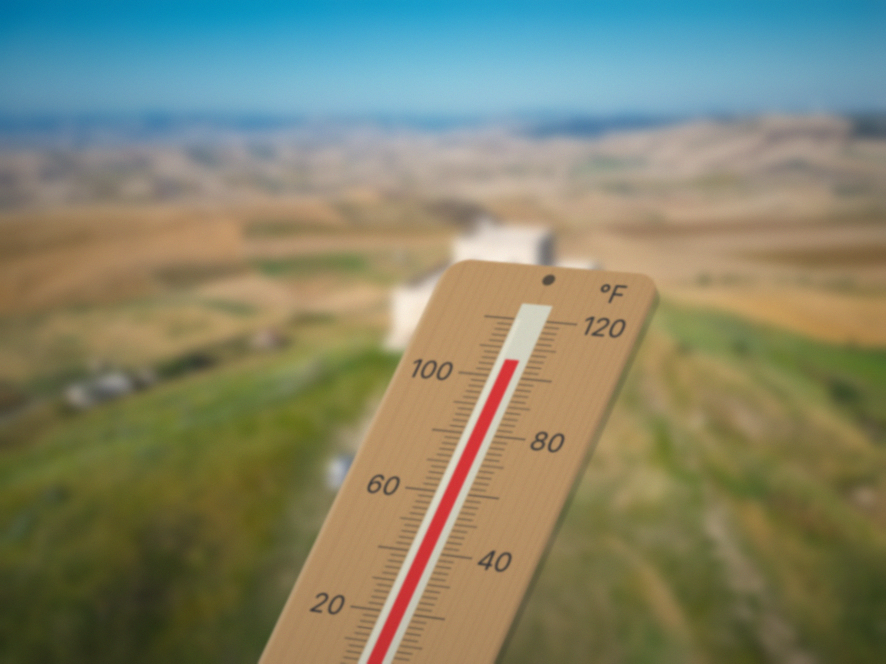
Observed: 106 °F
